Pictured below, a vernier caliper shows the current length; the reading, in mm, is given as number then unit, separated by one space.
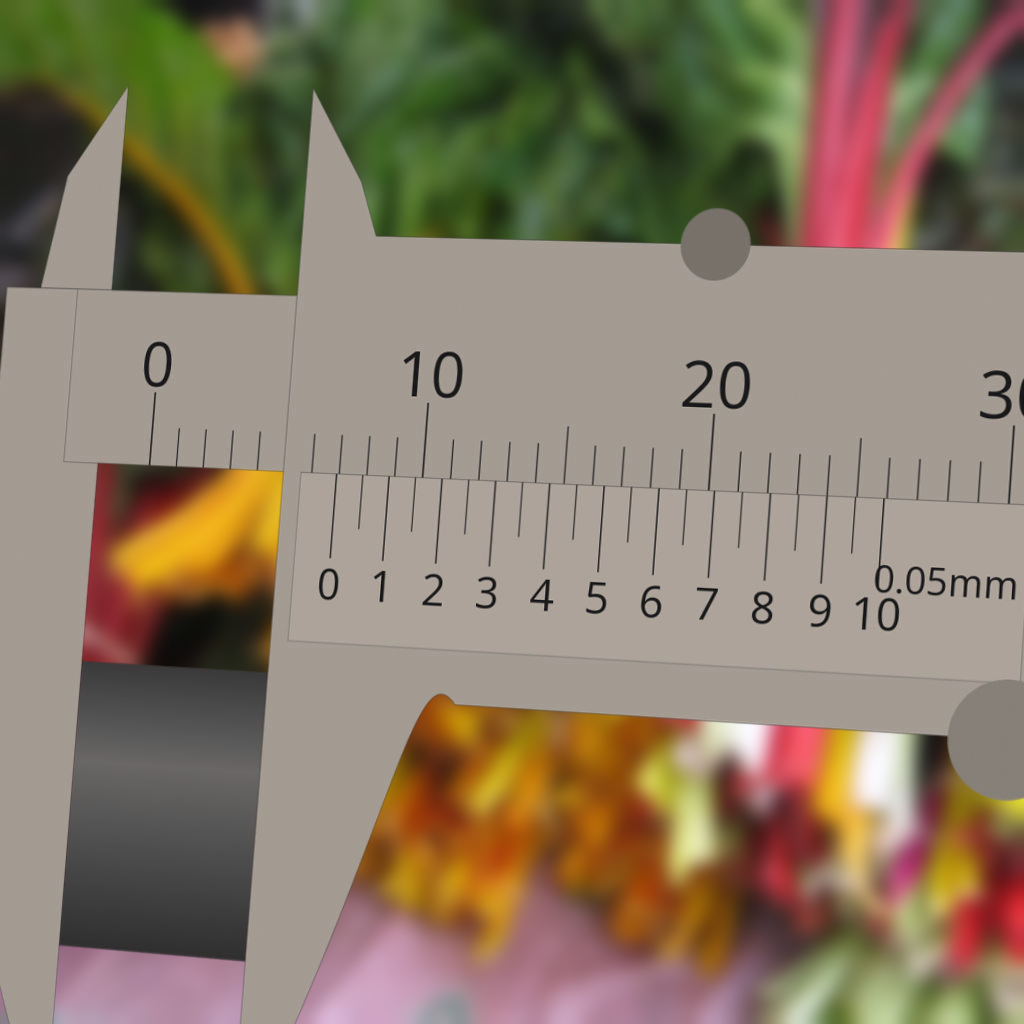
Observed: 6.90 mm
